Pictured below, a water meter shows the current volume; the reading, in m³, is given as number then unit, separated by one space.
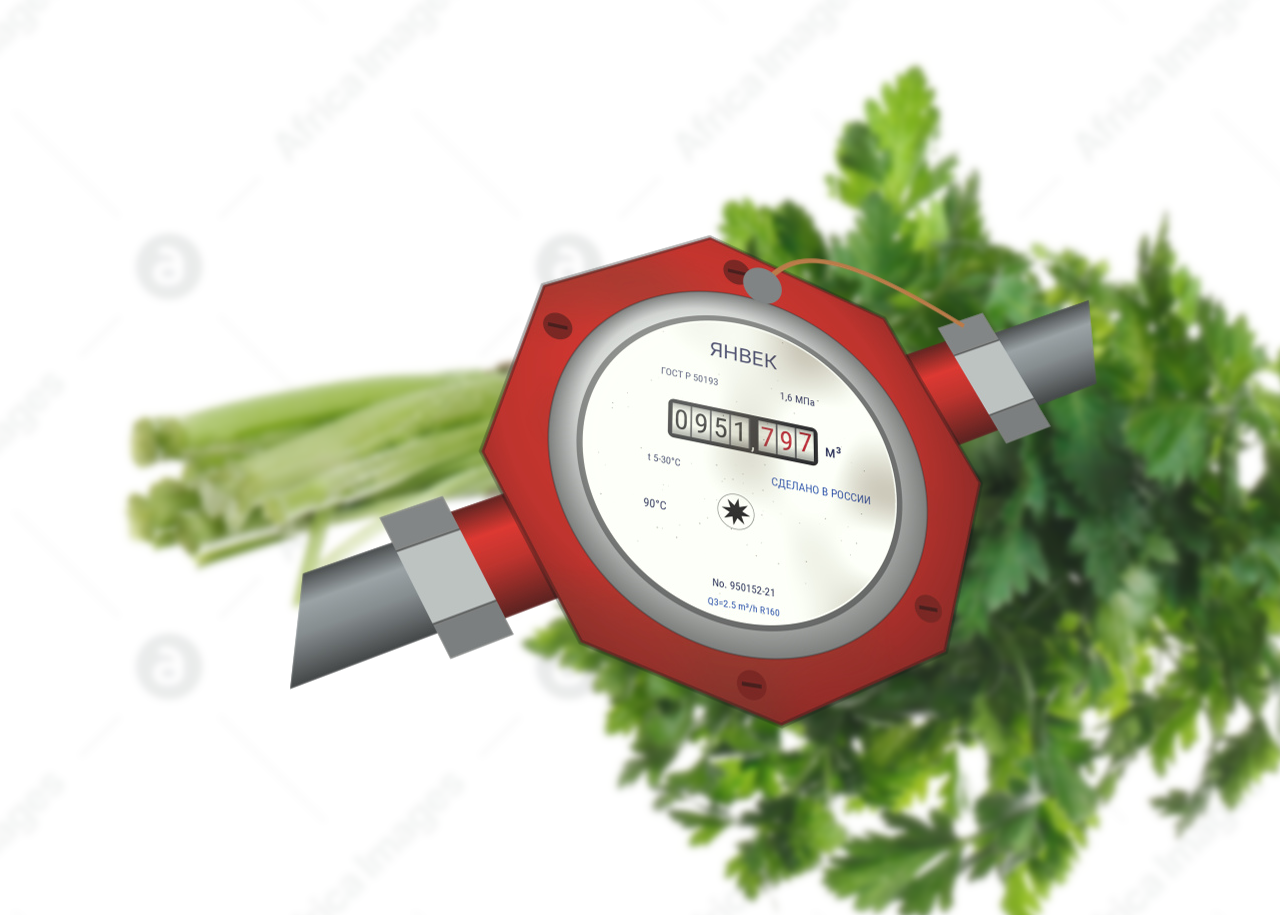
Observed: 951.797 m³
